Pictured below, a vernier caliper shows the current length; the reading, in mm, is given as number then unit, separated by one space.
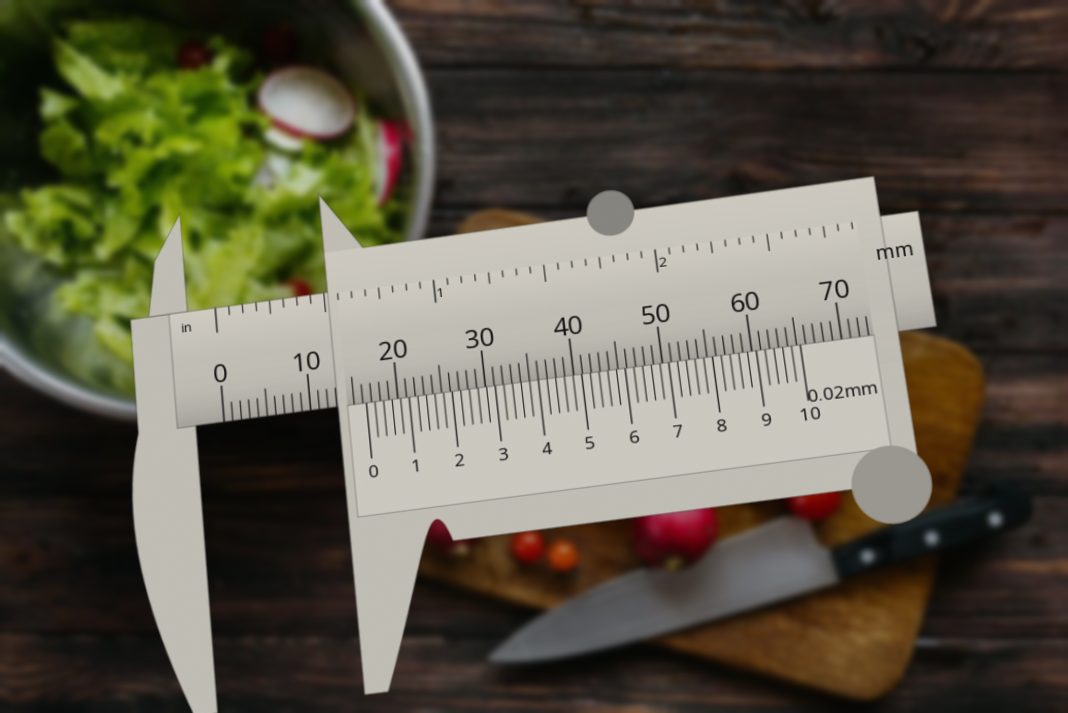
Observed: 16.4 mm
